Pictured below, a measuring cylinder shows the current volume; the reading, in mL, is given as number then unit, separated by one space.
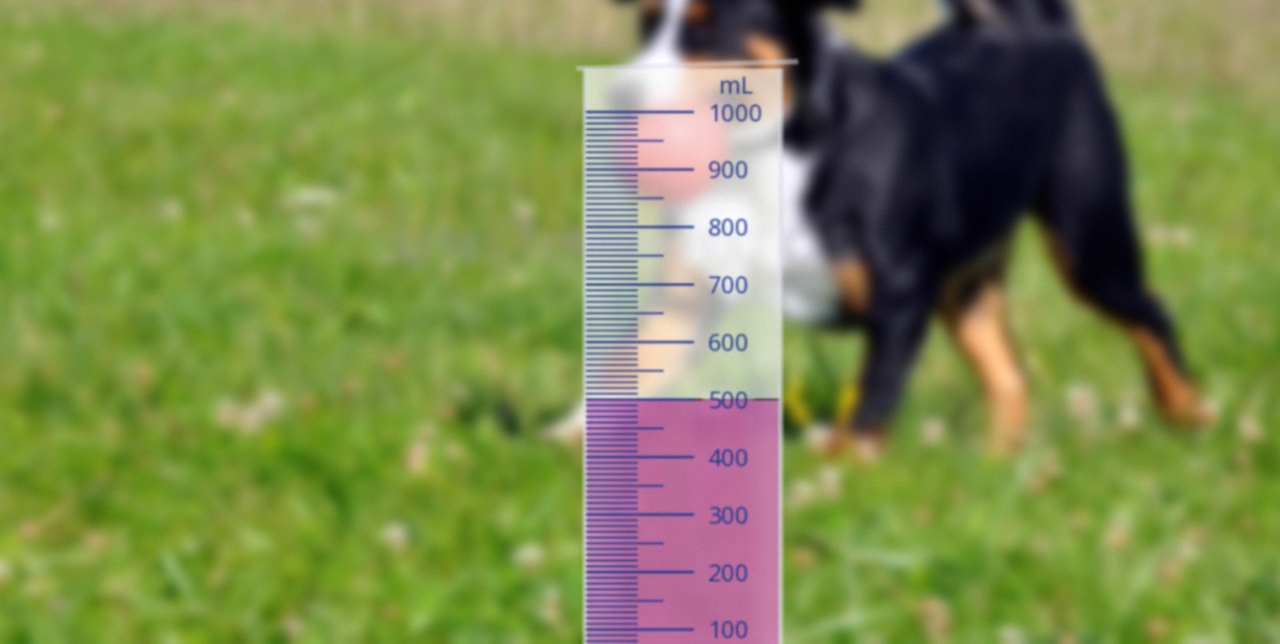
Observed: 500 mL
